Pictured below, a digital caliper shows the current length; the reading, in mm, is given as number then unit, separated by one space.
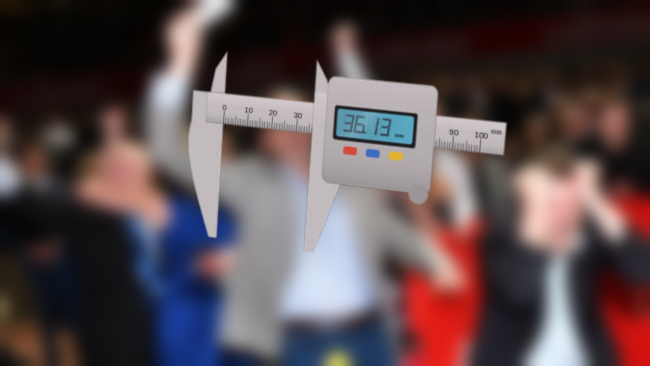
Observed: 36.13 mm
